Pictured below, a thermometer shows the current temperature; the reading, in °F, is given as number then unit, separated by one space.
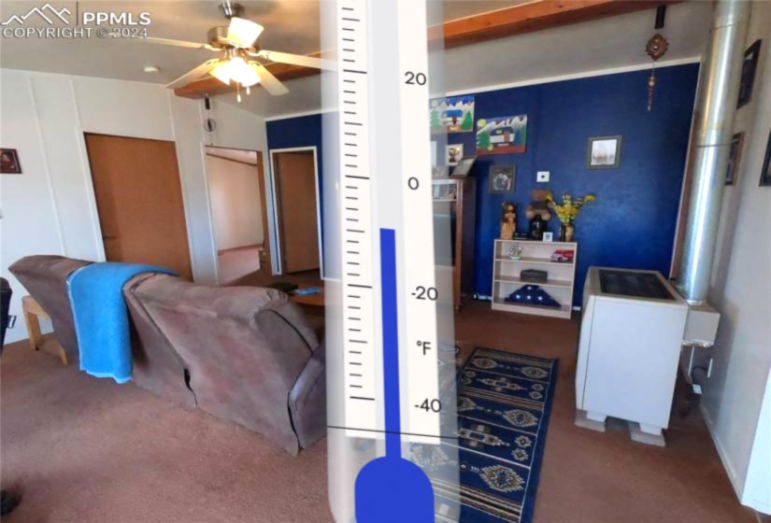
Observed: -9 °F
